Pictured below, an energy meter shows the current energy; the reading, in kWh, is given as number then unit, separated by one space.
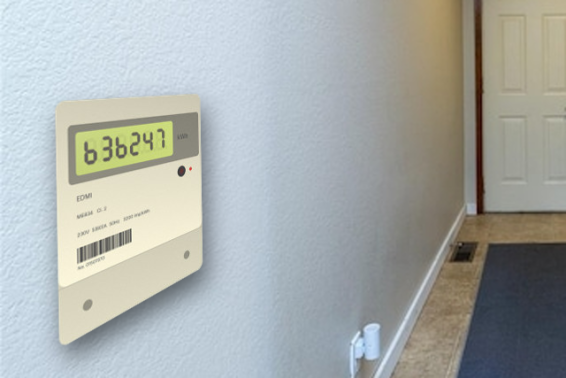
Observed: 636247 kWh
